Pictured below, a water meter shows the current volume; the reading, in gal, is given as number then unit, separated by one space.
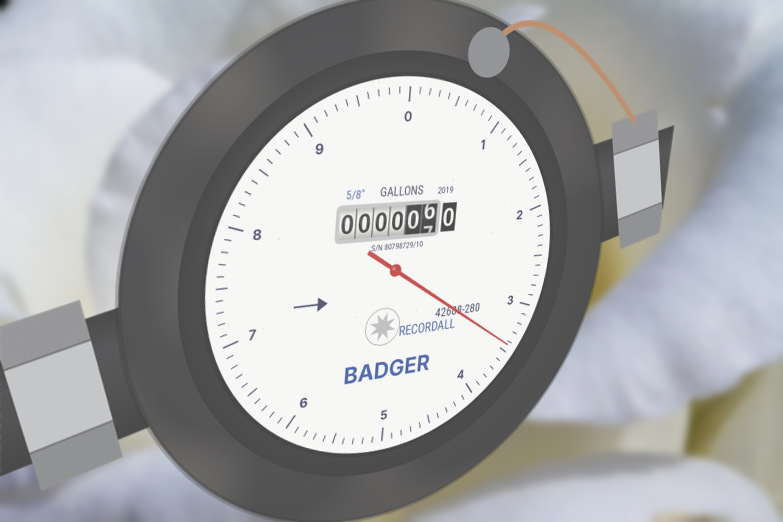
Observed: 63.4 gal
